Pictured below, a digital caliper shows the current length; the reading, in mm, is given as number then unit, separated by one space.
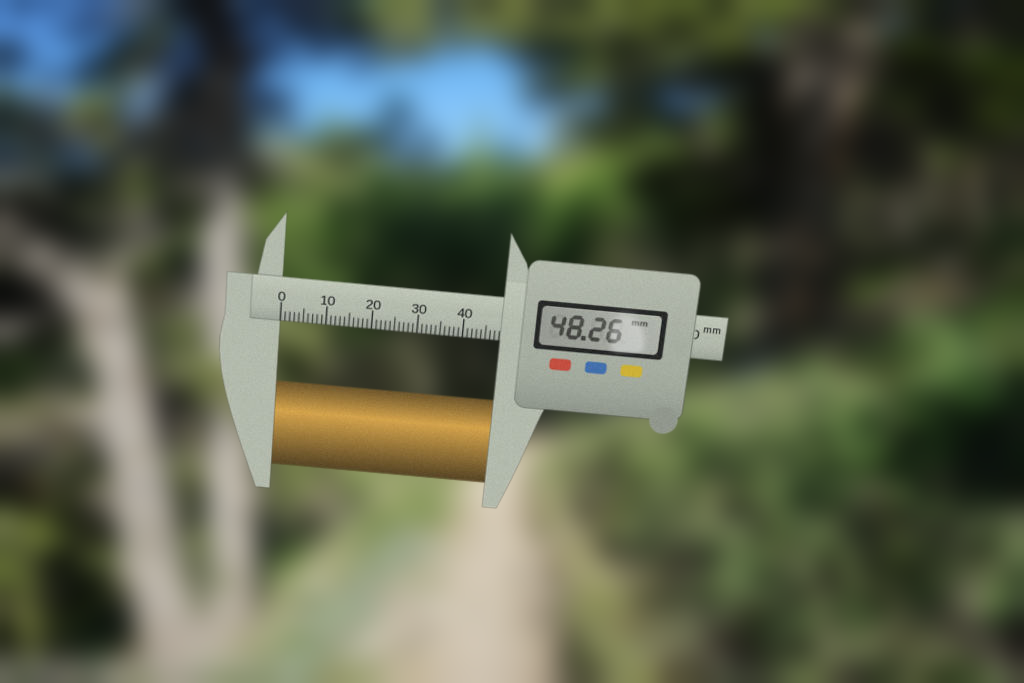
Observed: 48.26 mm
